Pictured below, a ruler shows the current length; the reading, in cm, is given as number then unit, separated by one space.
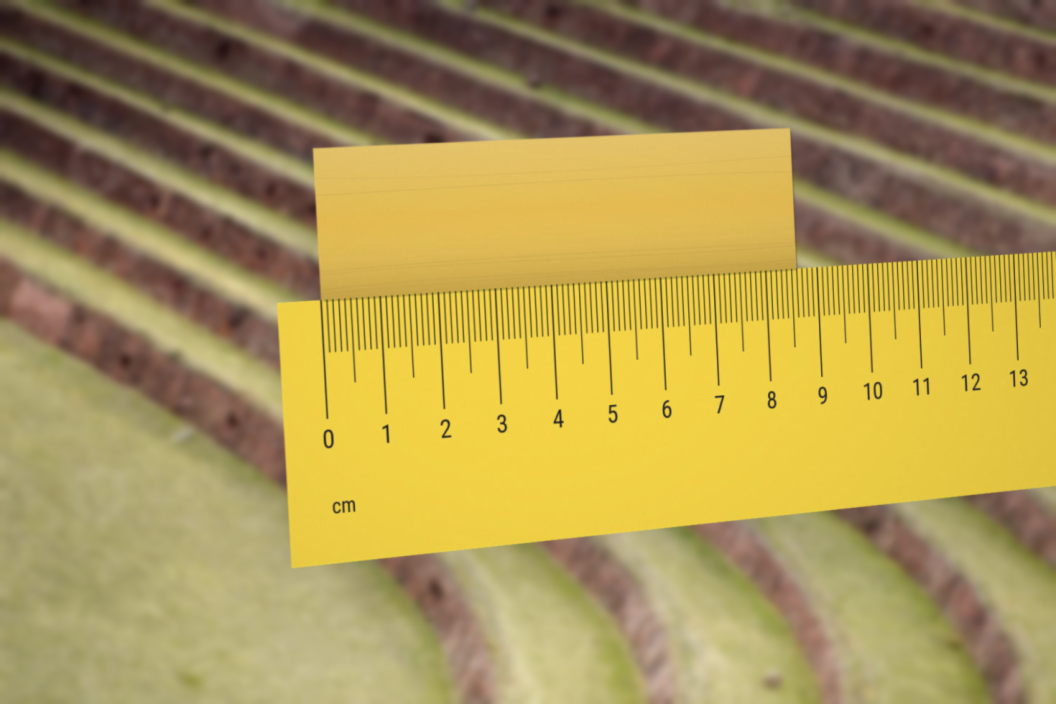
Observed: 8.6 cm
